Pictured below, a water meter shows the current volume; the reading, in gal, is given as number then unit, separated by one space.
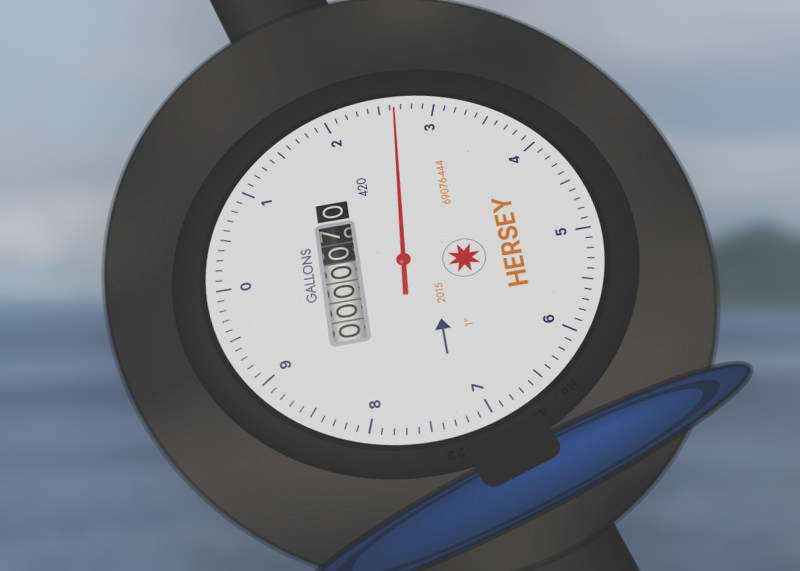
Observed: 72.6 gal
